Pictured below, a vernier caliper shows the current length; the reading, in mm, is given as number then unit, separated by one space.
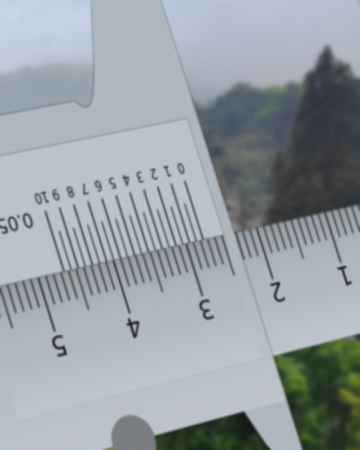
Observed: 27.6 mm
